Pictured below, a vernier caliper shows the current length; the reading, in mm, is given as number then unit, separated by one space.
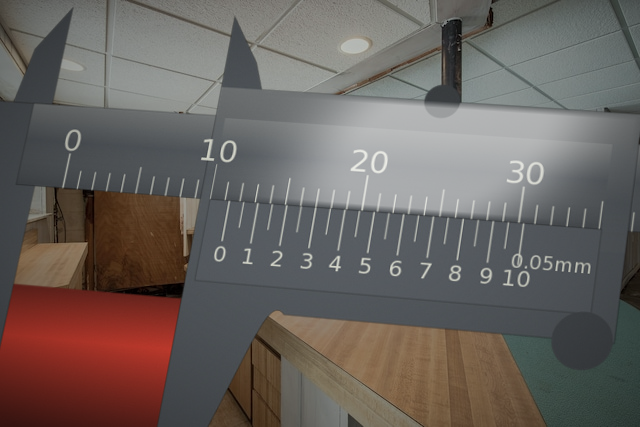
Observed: 11.3 mm
